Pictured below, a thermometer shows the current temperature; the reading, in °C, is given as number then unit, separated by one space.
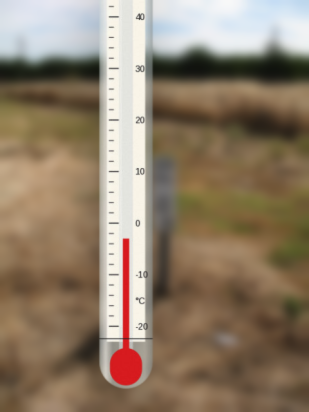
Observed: -3 °C
